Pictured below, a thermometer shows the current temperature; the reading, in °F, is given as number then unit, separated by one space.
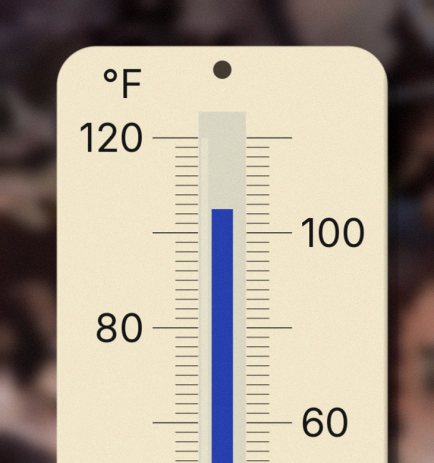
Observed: 105 °F
